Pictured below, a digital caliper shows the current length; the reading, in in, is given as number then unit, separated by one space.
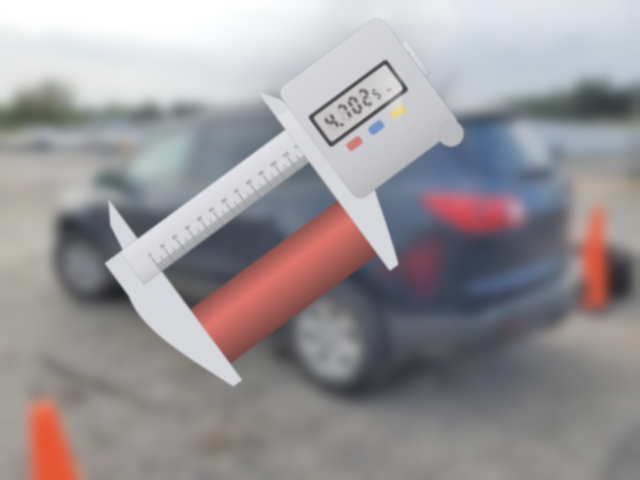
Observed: 4.7025 in
